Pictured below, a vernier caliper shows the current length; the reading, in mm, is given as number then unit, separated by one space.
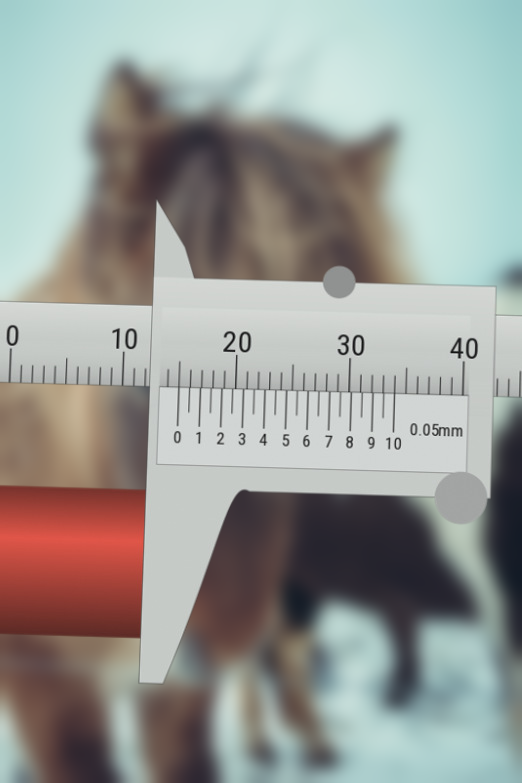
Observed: 15.0 mm
